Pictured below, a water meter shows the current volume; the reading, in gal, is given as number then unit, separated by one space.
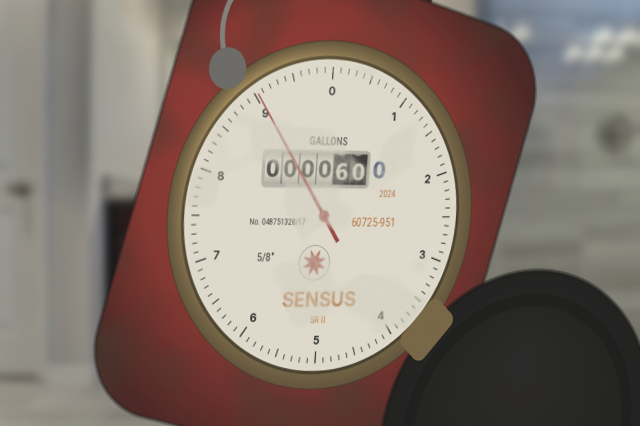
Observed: 599.0 gal
